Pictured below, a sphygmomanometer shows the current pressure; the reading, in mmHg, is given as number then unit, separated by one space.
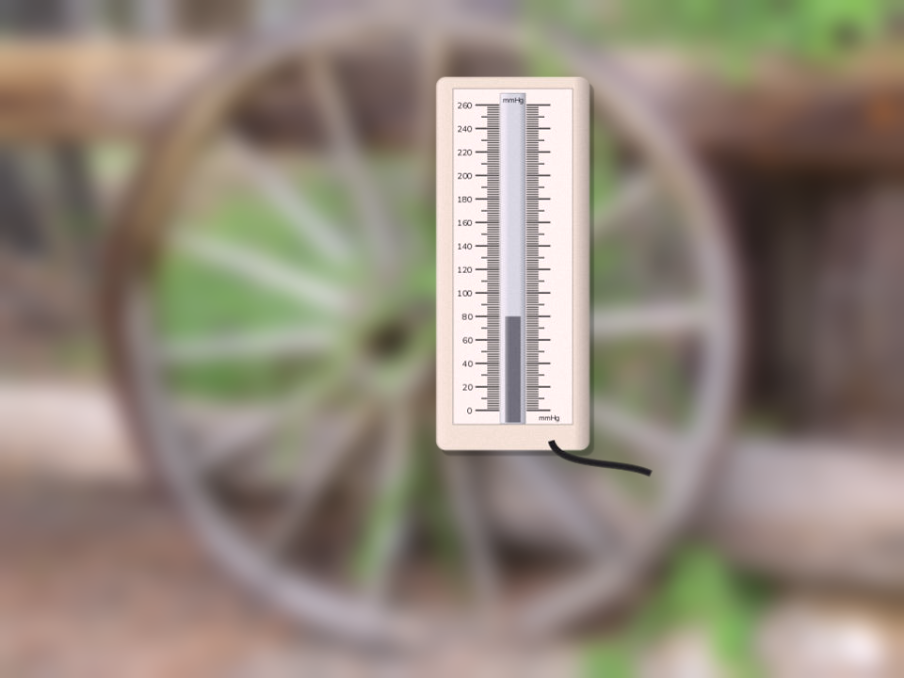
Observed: 80 mmHg
